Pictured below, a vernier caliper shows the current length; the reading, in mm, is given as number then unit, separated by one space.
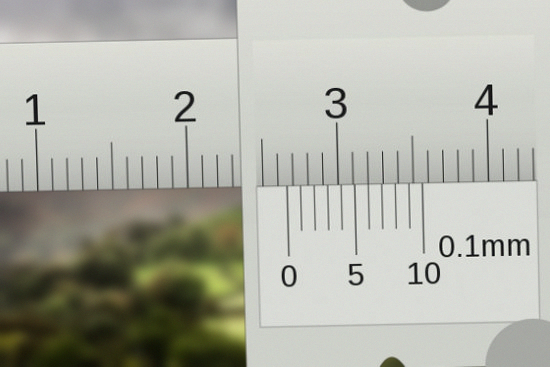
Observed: 26.6 mm
